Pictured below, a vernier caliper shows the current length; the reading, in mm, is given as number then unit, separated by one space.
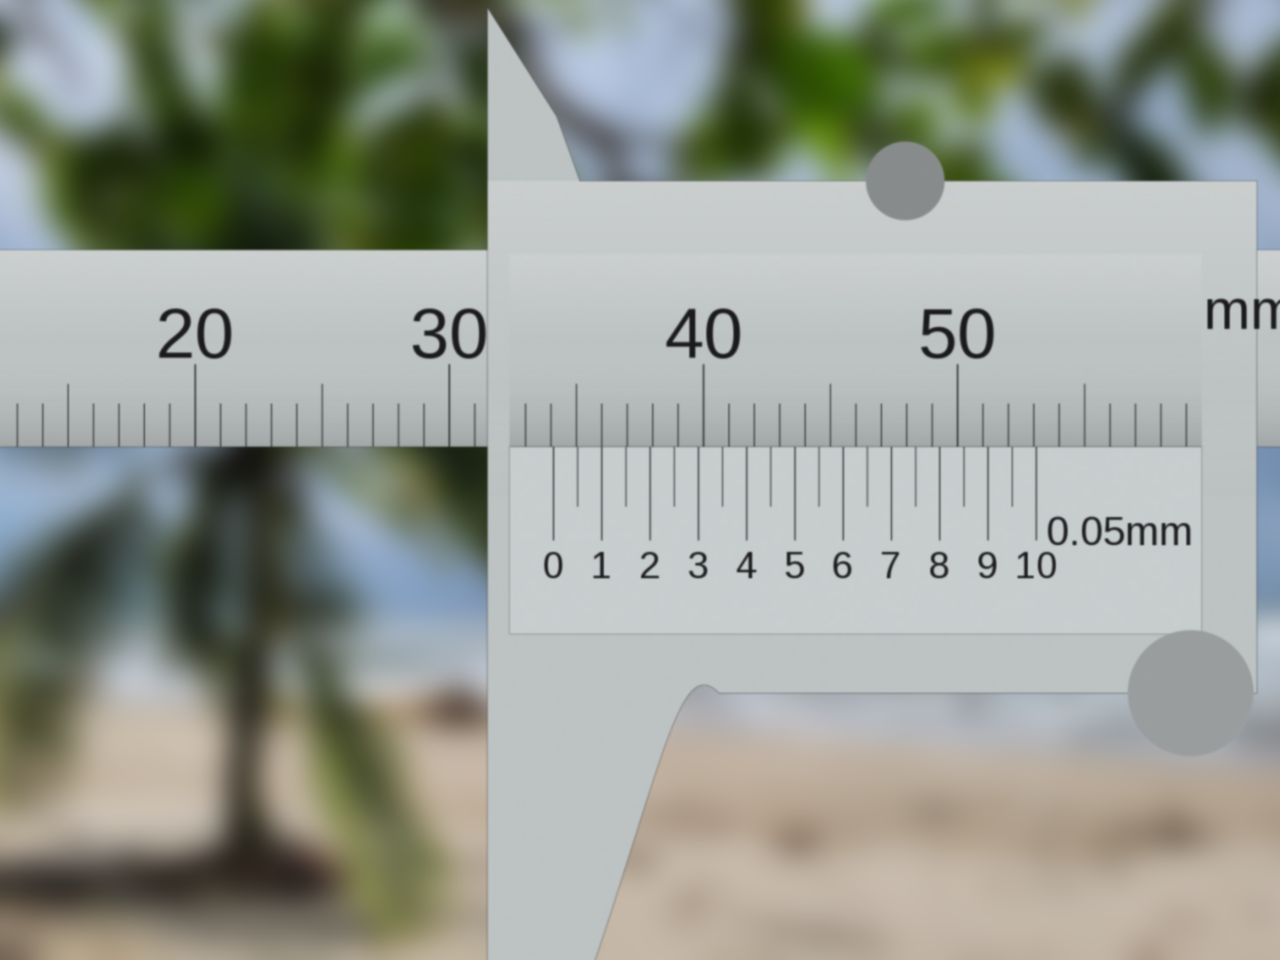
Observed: 34.1 mm
